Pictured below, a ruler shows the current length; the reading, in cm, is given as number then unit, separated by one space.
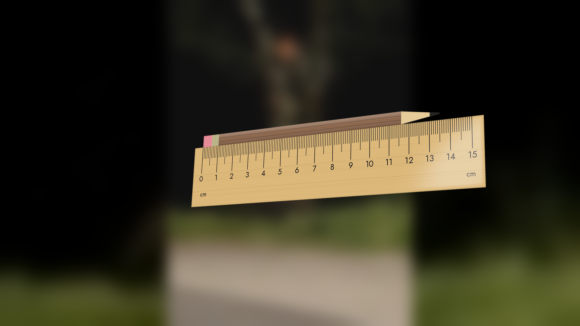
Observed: 13.5 cm
